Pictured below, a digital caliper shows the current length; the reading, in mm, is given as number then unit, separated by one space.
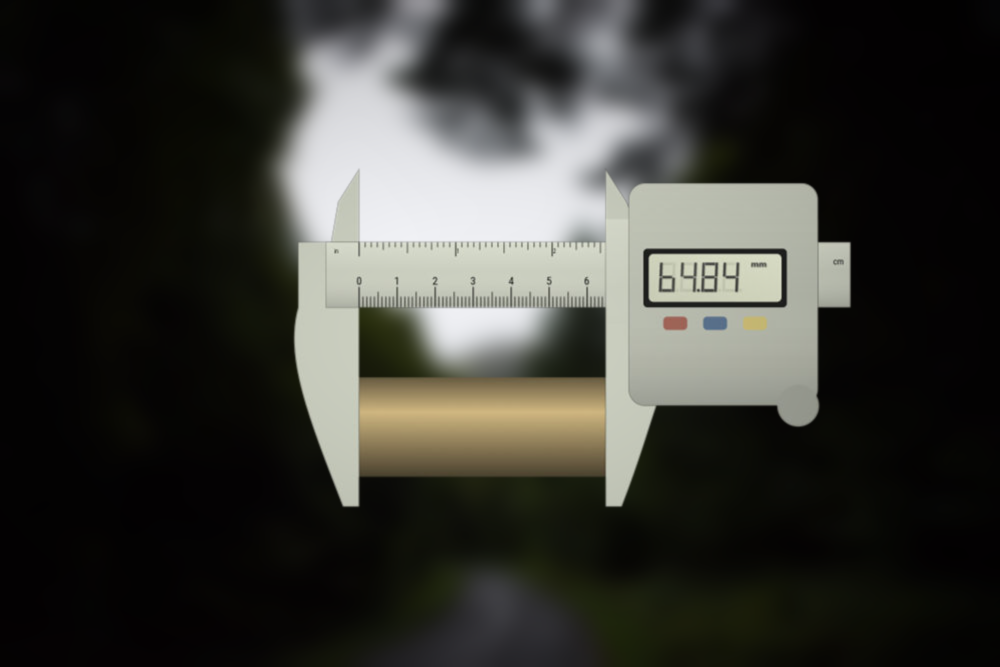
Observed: 64.84 mm
